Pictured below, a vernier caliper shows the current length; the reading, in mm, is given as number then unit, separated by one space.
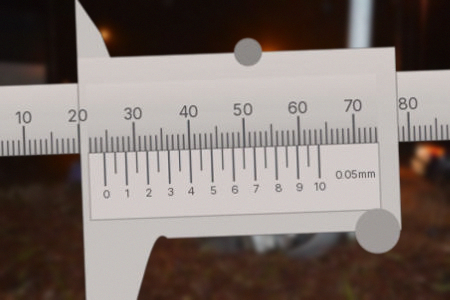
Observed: 24.5 mm
